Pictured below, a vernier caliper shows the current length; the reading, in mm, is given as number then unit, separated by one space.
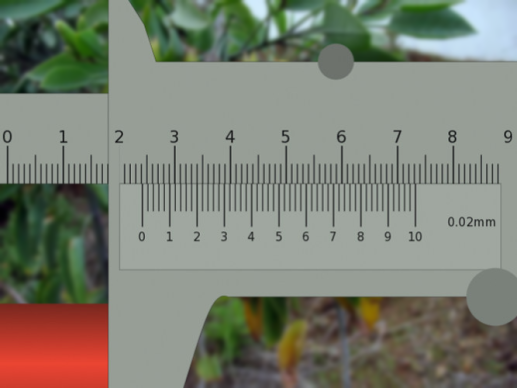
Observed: 24.2 mm
